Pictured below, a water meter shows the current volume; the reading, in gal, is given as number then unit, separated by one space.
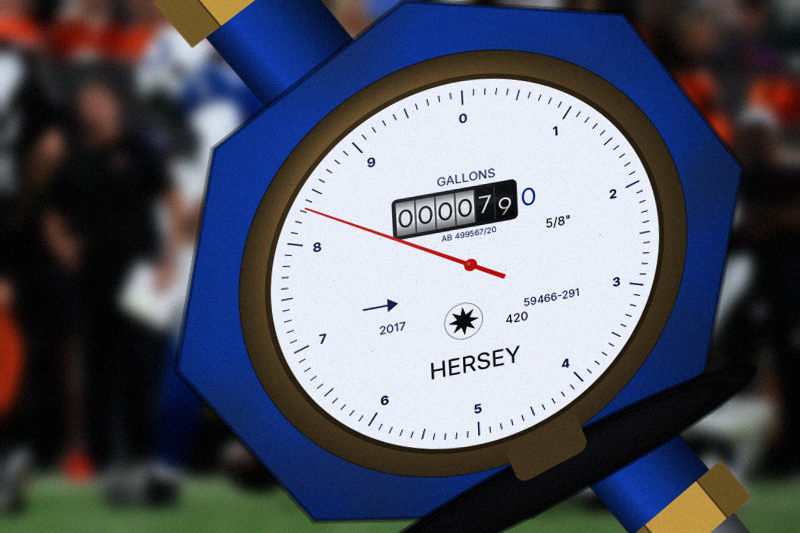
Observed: 788.3 gal
